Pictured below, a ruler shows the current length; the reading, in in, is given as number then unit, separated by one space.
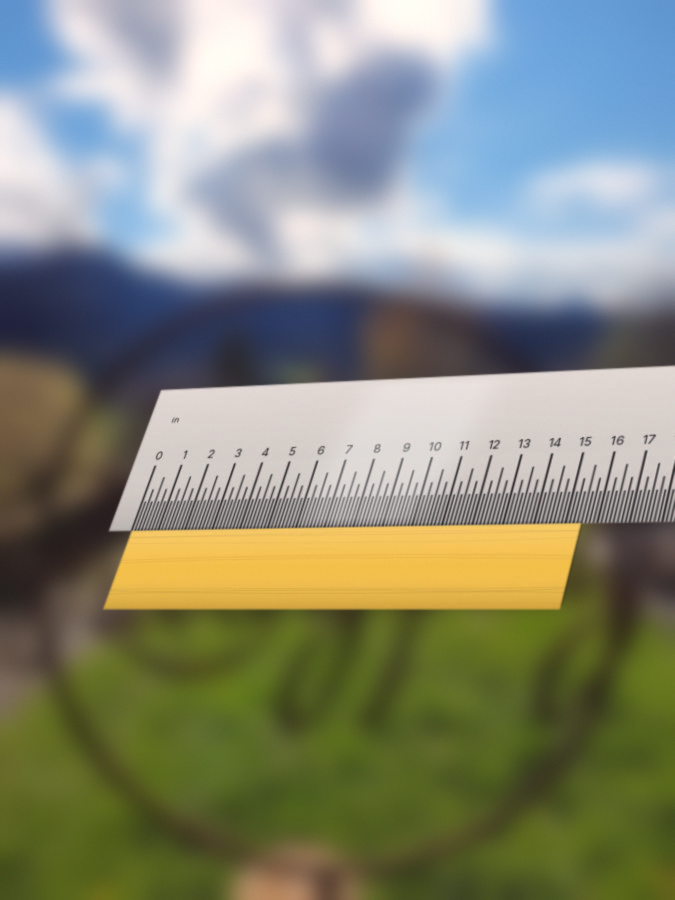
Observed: 15.5 in
